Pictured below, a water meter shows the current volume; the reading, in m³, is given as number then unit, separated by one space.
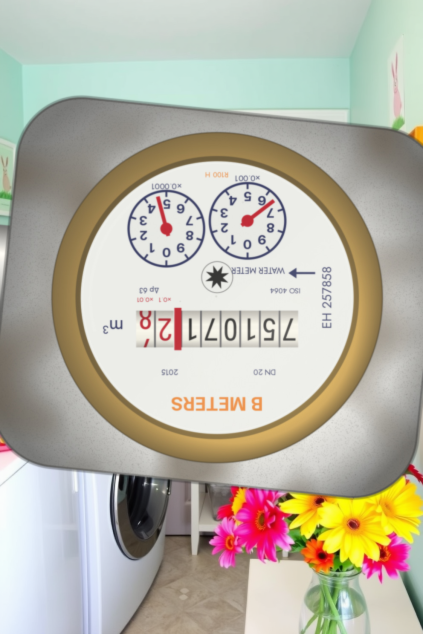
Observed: 751071.2764 m³
